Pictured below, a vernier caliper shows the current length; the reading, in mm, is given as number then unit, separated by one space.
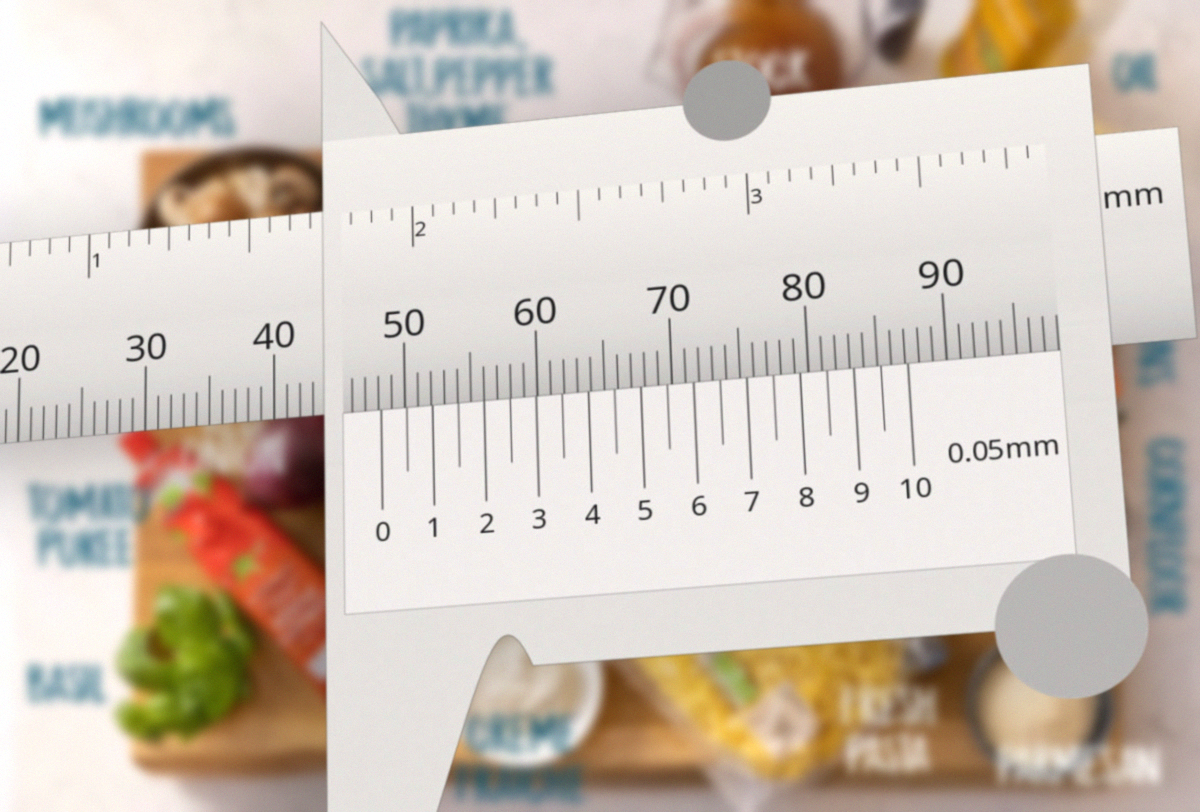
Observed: 48.2 mm
